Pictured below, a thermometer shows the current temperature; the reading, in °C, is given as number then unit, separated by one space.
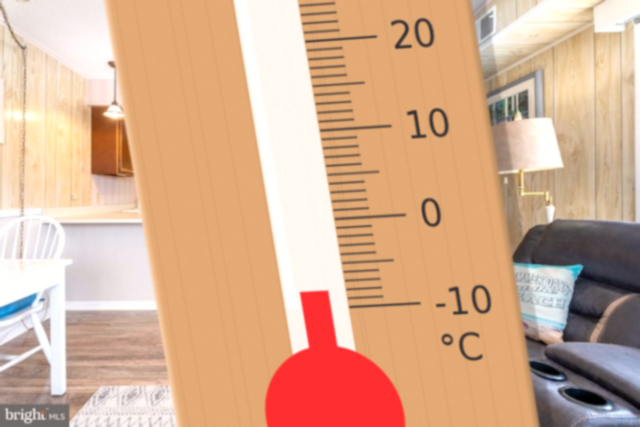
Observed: -8 °C
